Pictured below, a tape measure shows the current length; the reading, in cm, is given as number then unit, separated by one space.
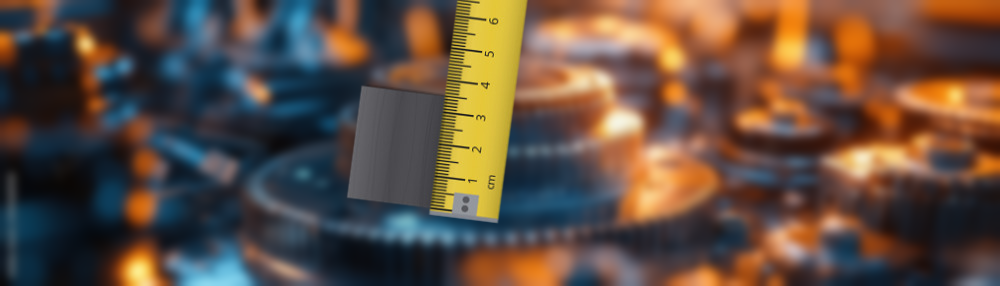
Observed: 3.5 cm
